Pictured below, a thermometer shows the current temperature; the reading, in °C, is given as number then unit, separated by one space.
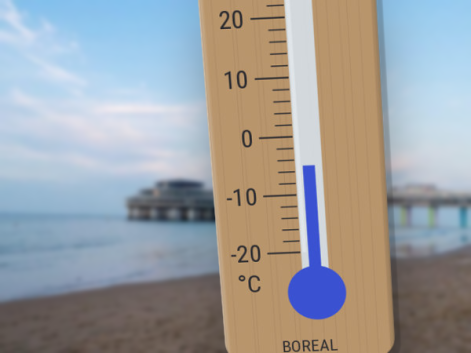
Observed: -5 °C
